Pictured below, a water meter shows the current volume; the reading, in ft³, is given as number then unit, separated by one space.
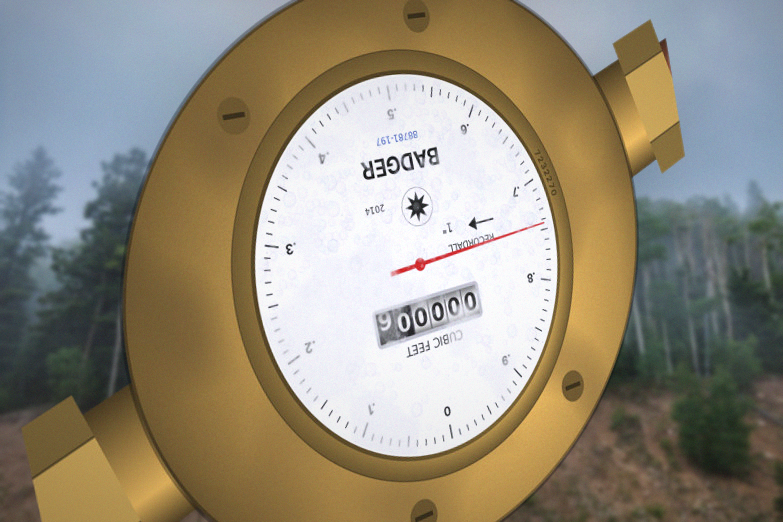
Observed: 5.74 ft³
